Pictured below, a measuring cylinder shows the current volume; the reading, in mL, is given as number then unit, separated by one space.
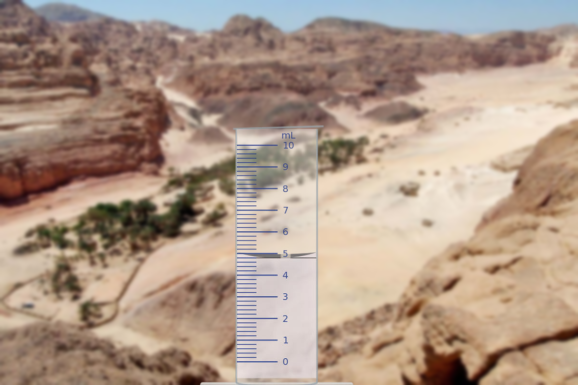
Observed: 4.8 mL
